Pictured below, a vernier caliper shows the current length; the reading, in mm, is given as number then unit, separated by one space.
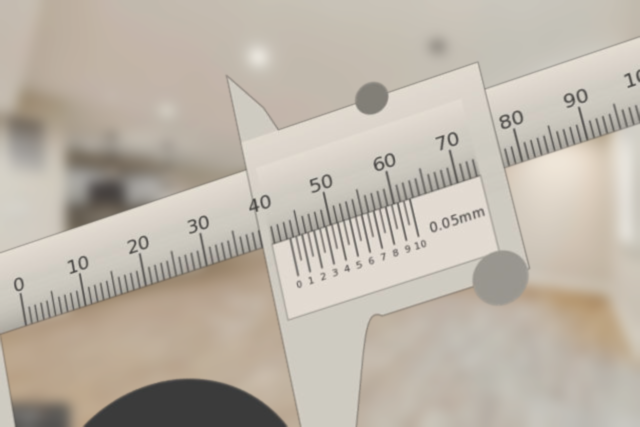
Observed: 43.5 mm
